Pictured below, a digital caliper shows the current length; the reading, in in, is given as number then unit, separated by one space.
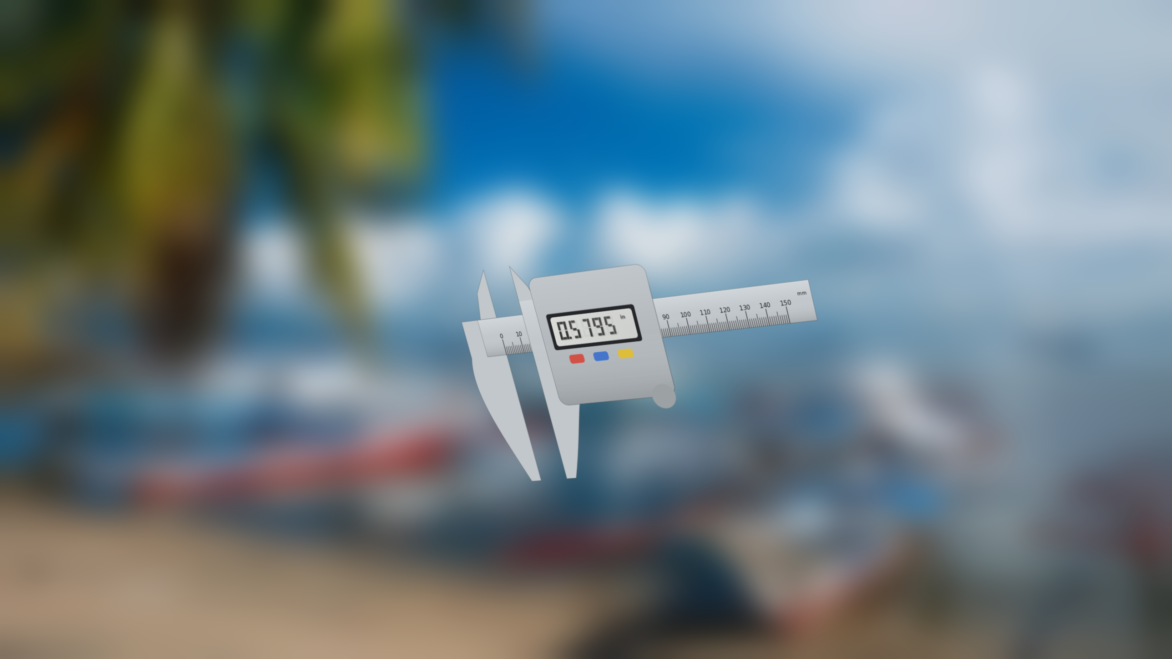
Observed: 0.5795 in
